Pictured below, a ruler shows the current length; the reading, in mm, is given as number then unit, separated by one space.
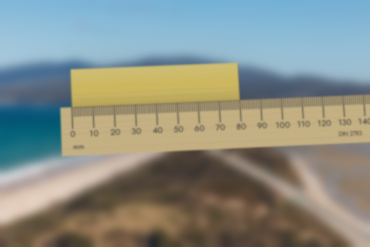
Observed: 80 mm
